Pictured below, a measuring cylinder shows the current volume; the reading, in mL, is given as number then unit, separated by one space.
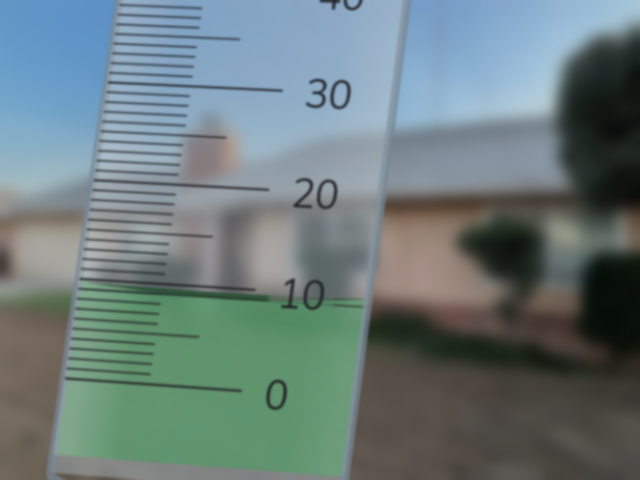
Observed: 9 mL
